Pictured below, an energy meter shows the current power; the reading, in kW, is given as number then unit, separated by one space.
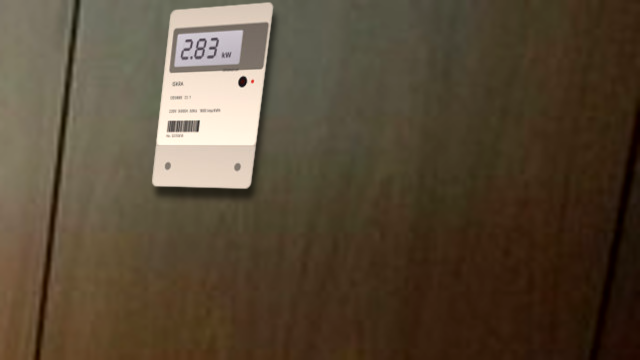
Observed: 2.83 kW
